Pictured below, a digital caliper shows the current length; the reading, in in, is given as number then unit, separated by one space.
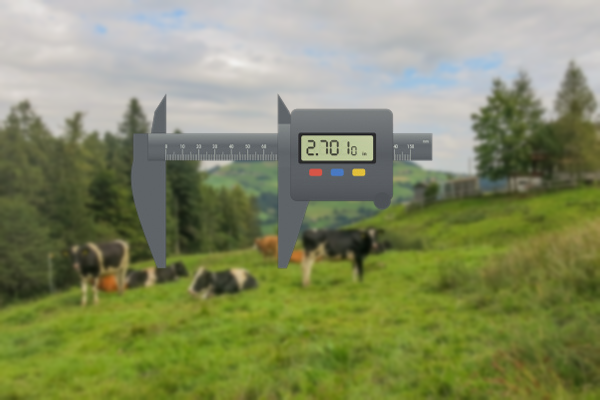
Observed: 2.7010 in
